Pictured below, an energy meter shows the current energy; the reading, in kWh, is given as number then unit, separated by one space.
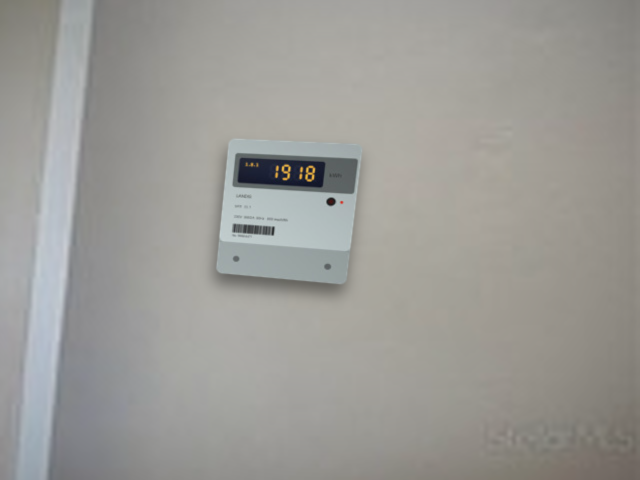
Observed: 1918 kWh
